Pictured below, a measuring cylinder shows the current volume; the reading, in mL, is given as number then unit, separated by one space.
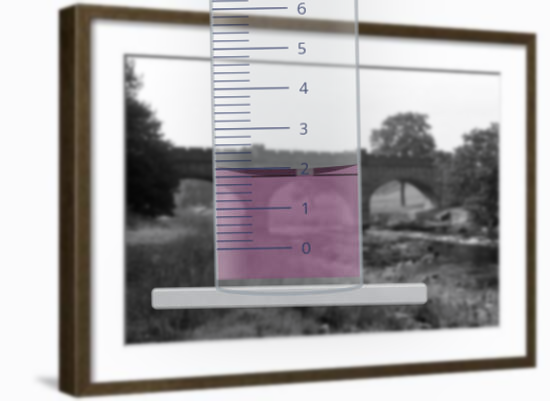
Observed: 1.8 mL
